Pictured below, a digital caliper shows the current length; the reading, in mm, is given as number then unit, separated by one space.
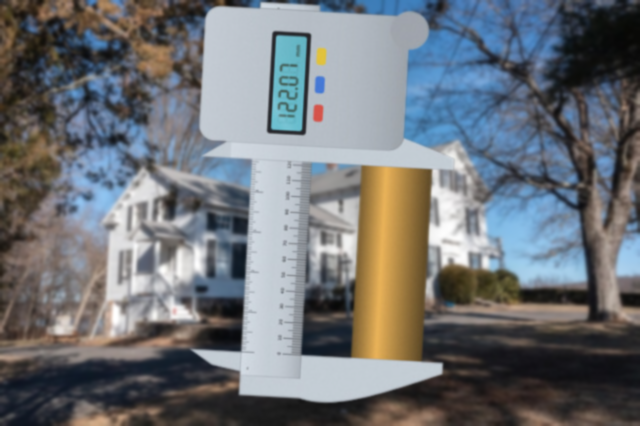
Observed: 122.07 mm
